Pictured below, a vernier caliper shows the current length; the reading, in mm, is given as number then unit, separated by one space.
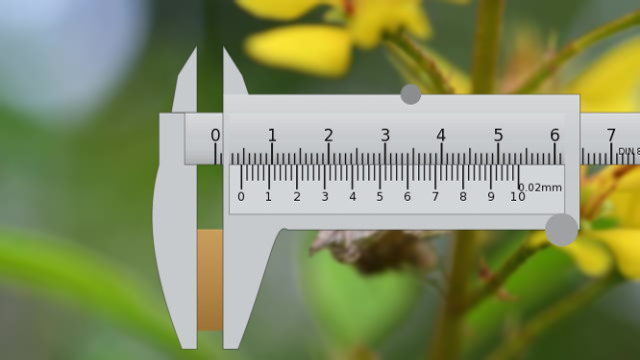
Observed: 4.6 mm
